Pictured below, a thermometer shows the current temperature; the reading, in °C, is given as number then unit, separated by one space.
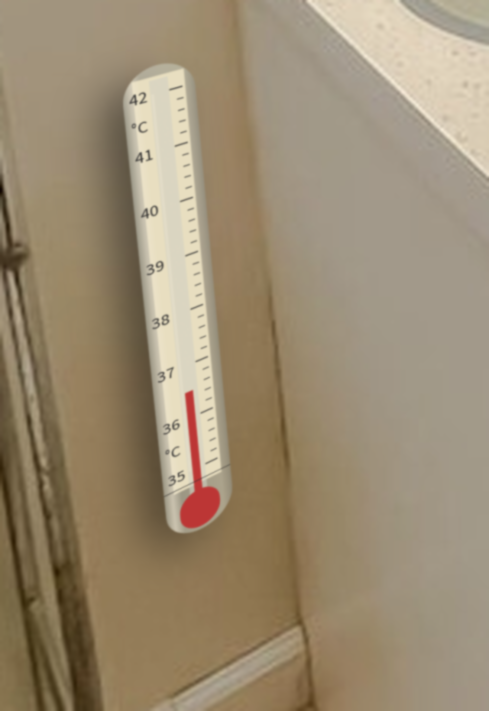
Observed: 36.5 °C
